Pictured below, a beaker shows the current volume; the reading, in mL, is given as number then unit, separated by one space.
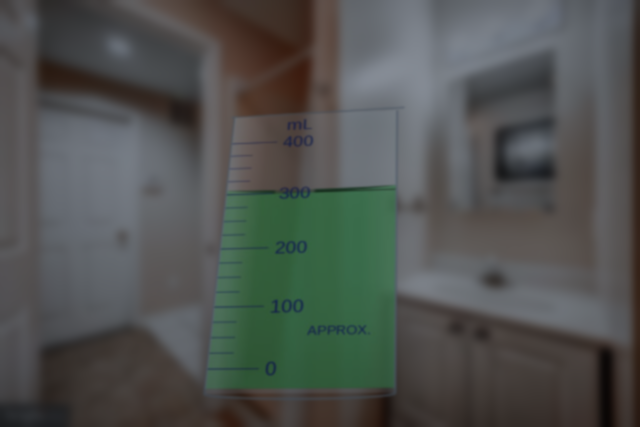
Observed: 300 mL
